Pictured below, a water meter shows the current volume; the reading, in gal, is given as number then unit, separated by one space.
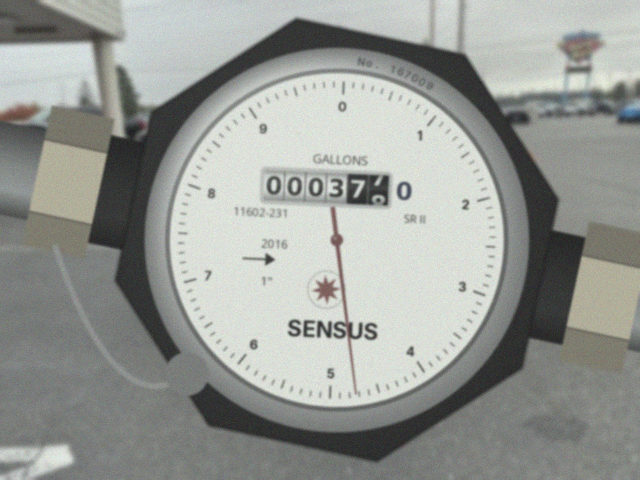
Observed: 3774.7 gal
